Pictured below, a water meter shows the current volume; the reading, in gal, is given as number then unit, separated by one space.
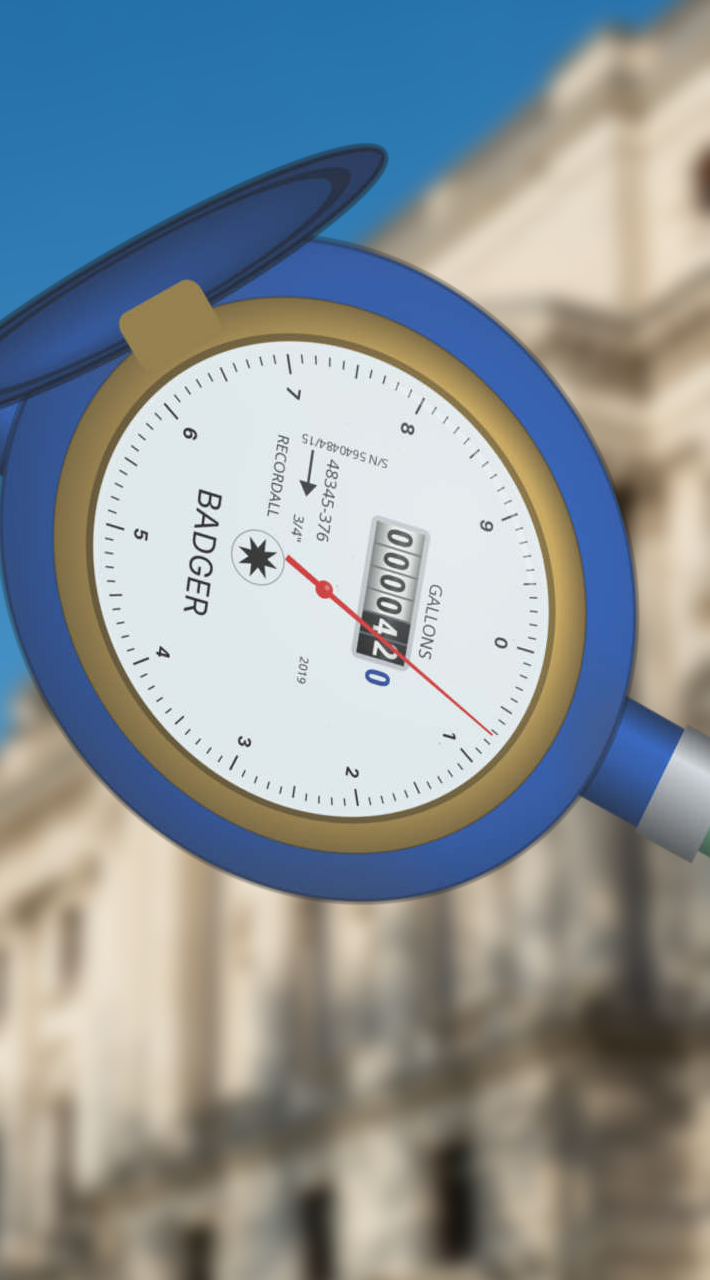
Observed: 420.7 gal
